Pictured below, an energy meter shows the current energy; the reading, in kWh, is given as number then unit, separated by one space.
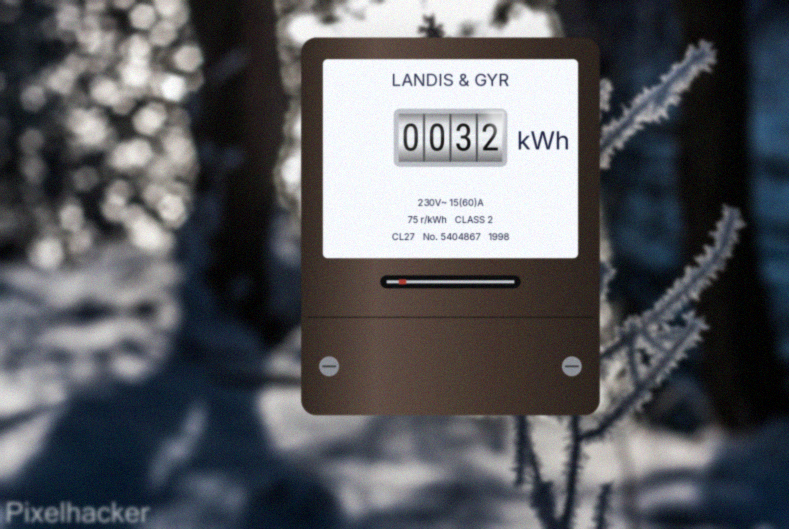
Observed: 32 kWh
